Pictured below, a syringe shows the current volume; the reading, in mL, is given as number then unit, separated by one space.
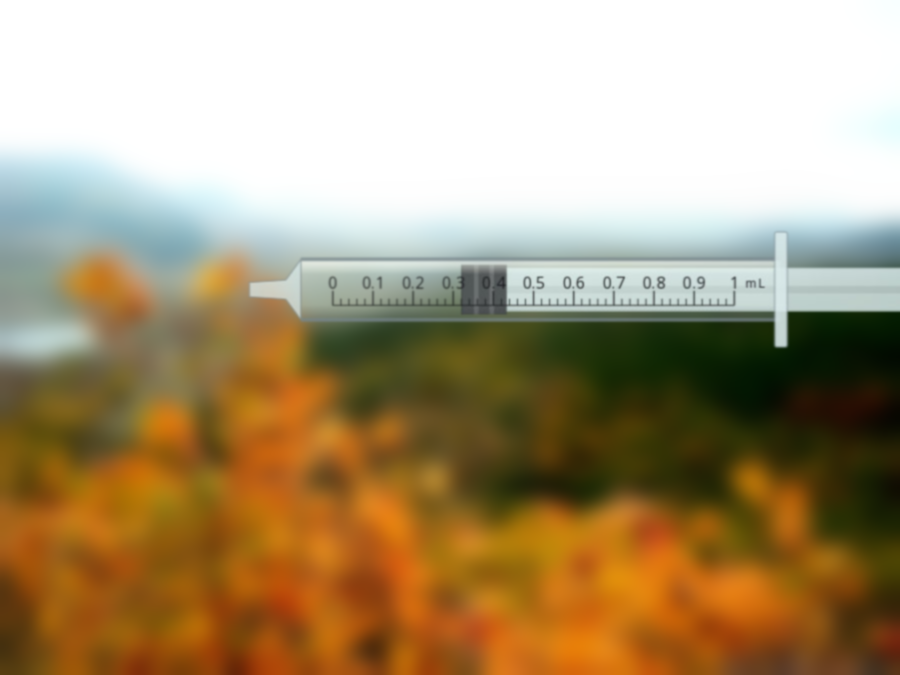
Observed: 0.32 mL
